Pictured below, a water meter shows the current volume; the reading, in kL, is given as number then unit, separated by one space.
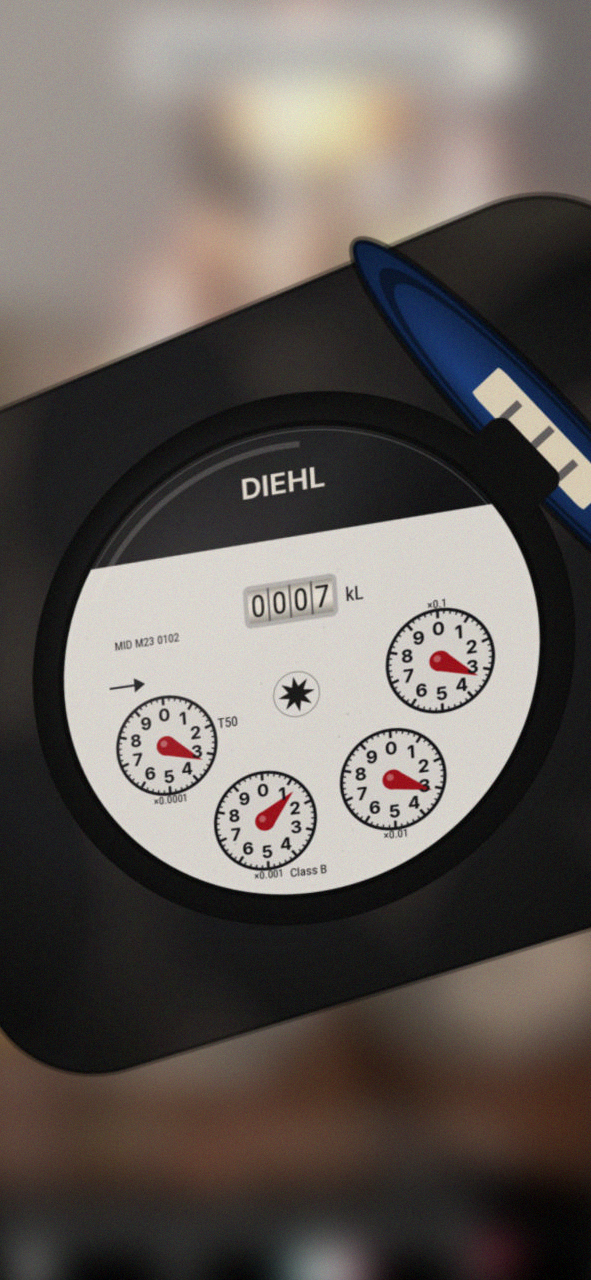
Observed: 7.3313 kL
